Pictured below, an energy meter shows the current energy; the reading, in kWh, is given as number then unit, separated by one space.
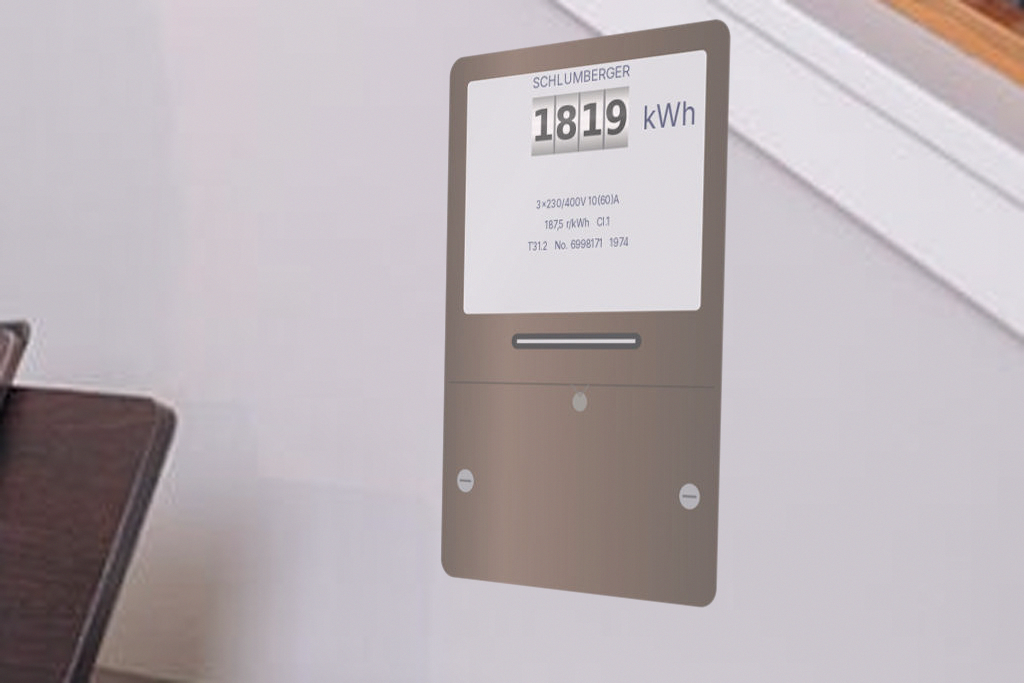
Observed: 1819 kWh
